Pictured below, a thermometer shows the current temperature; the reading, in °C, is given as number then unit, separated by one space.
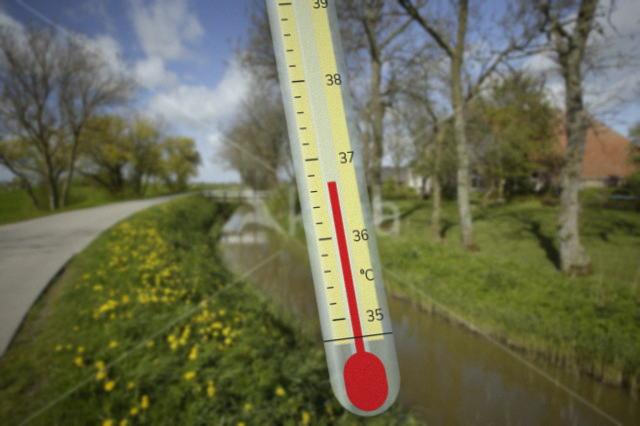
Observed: 36.7 °C
